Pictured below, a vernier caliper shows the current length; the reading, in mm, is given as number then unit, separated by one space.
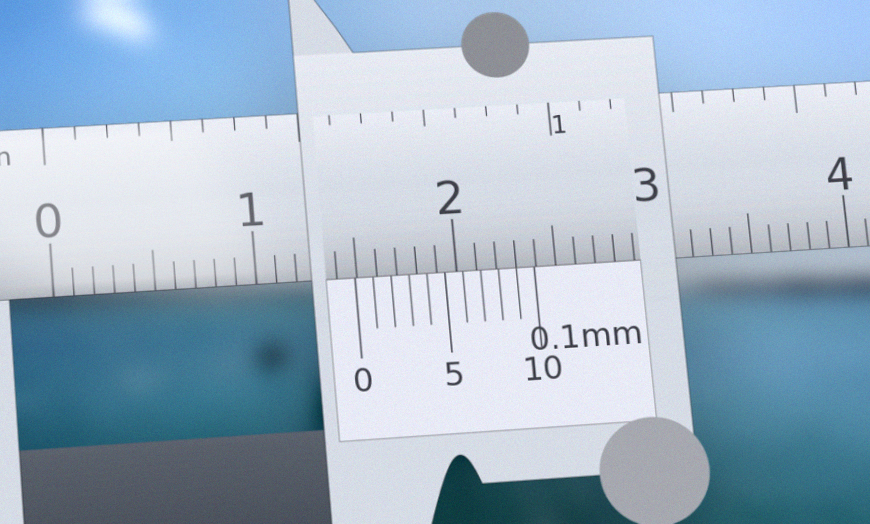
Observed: 14.9 mm
